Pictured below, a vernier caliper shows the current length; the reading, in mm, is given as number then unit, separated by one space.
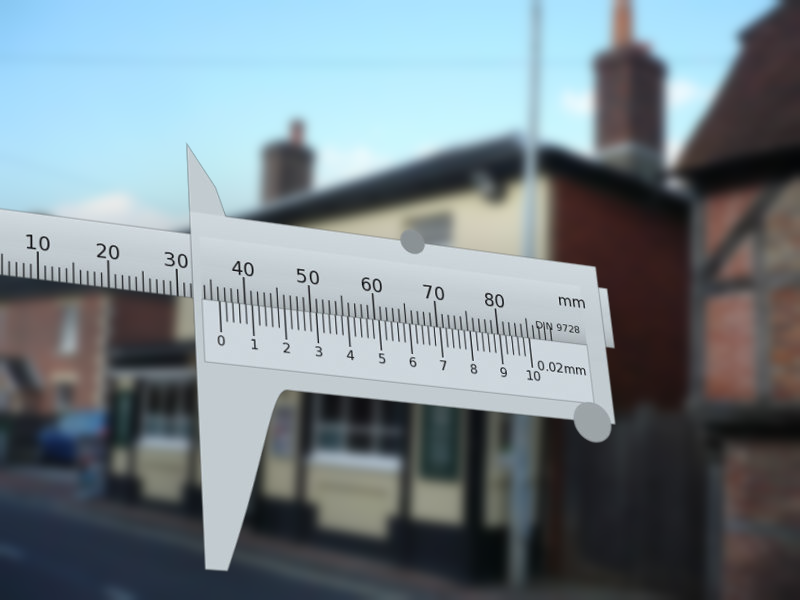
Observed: 36.2 mm
